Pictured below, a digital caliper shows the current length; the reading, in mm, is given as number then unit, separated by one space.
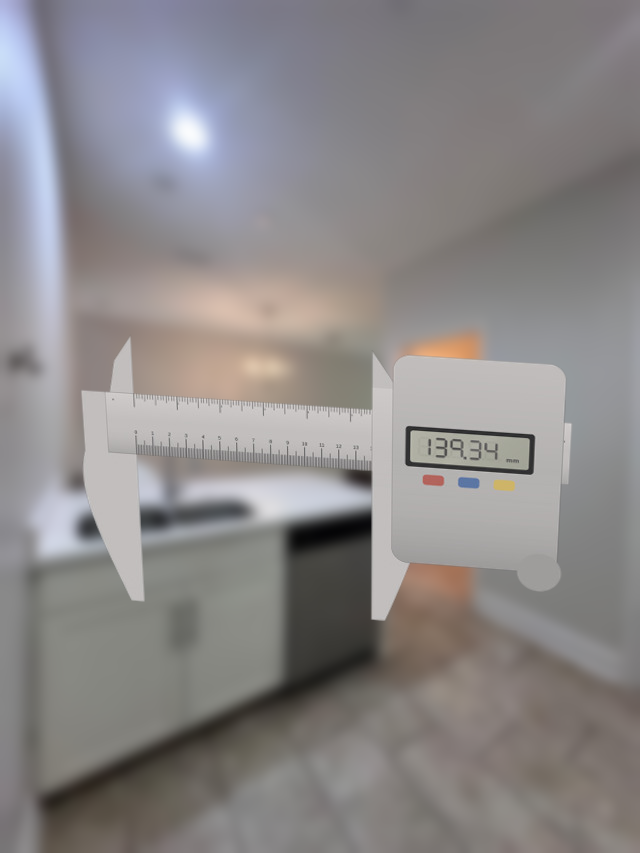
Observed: 139.34 mm
